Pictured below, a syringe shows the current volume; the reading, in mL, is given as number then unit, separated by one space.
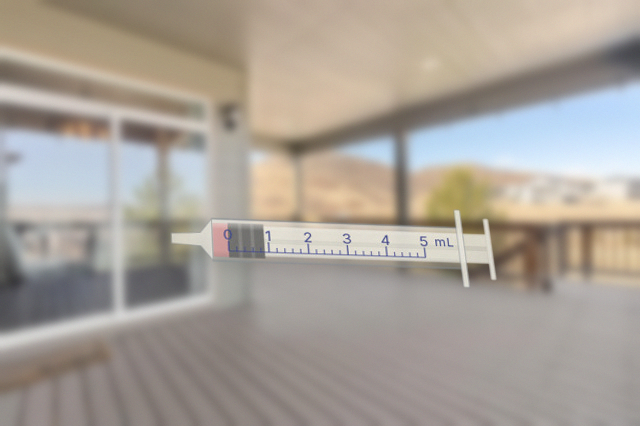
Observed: 0 mL
